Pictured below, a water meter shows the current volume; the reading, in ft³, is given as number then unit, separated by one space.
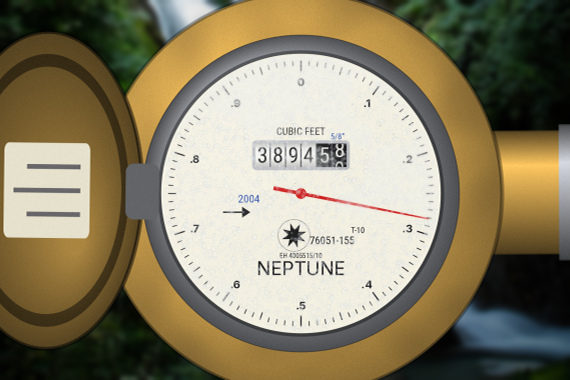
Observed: 389458.28 ft³
